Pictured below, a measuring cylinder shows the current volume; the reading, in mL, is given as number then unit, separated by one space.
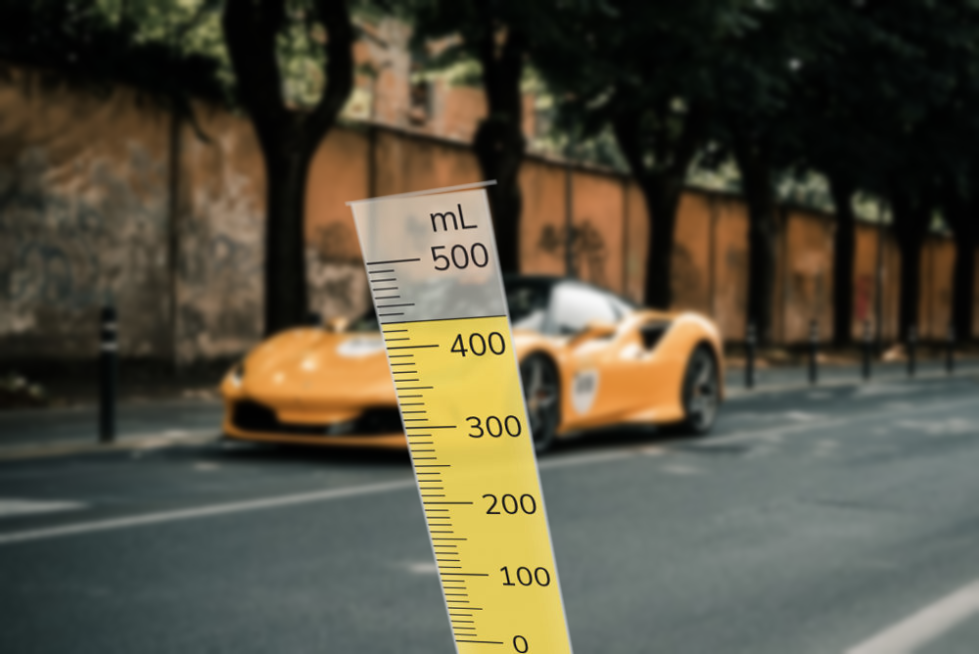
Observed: 430 mL
